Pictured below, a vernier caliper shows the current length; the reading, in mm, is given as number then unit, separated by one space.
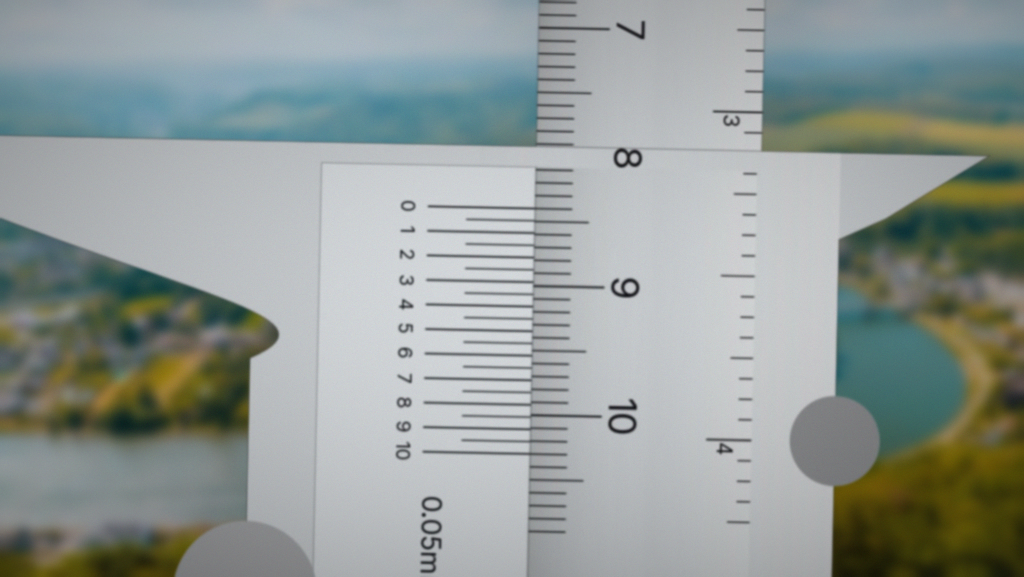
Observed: 84.0 mm
